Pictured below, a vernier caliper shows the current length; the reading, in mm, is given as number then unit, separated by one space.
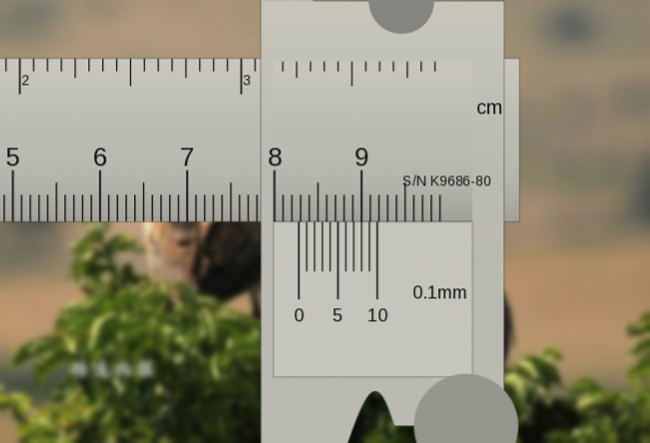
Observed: 82.8 mm
